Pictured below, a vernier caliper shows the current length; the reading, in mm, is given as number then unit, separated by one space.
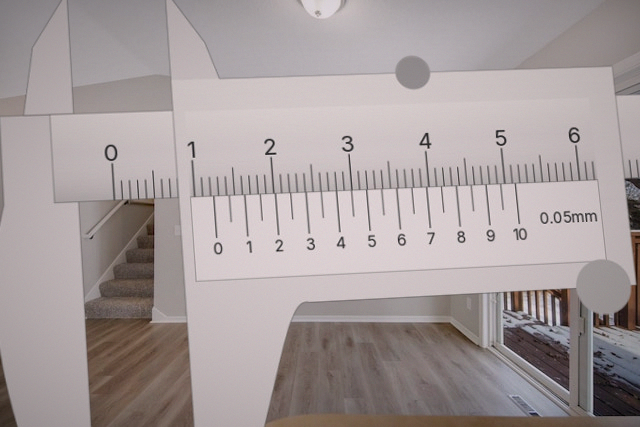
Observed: 12.4 mm
